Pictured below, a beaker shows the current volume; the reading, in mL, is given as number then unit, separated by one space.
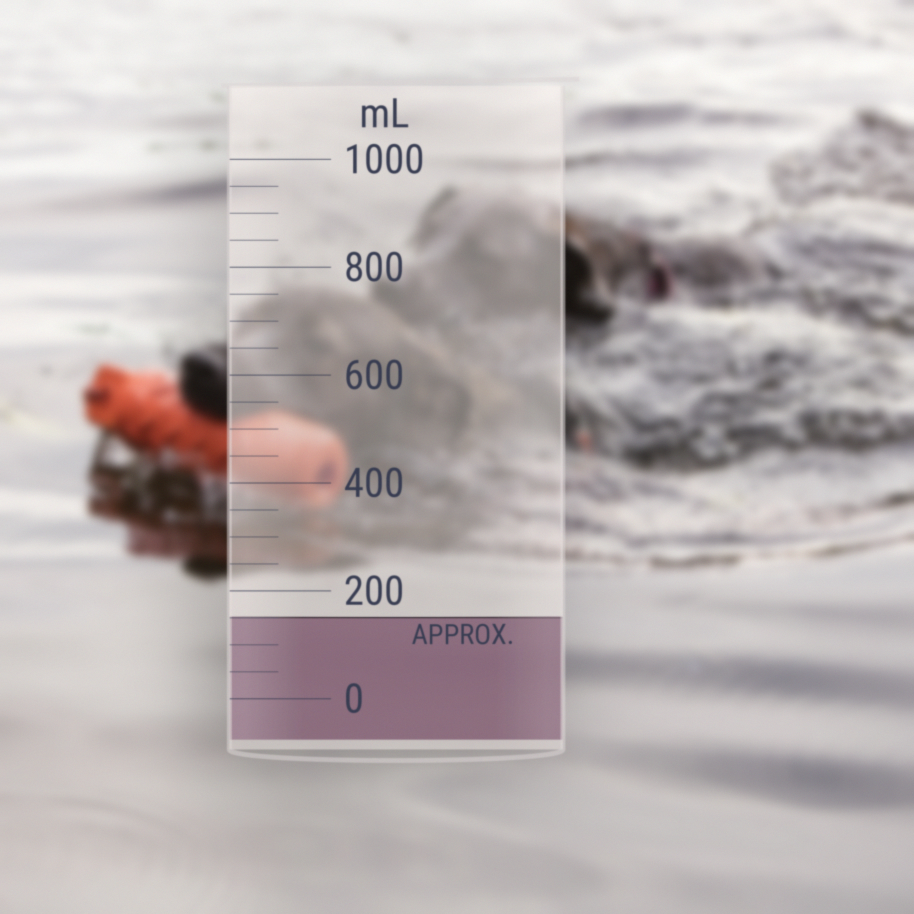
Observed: 150 mL
